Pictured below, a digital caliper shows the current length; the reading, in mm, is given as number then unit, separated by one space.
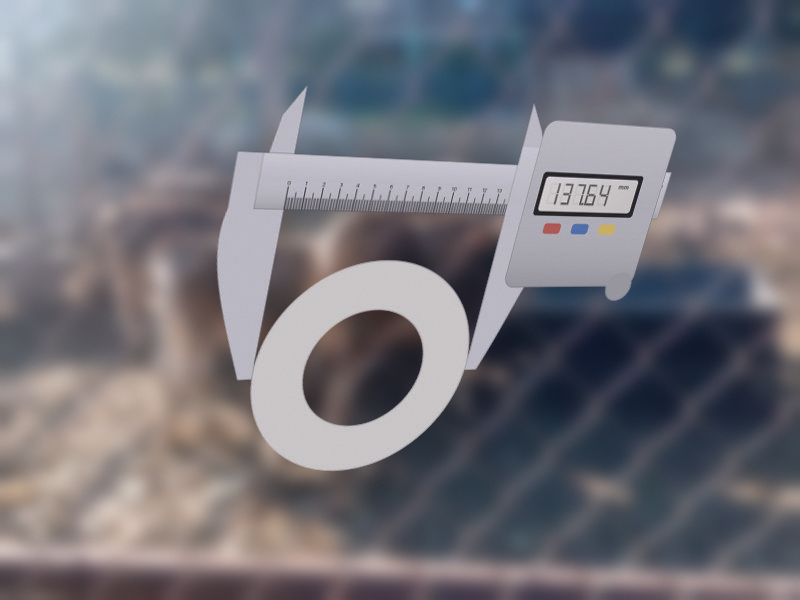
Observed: 137.64 mm
